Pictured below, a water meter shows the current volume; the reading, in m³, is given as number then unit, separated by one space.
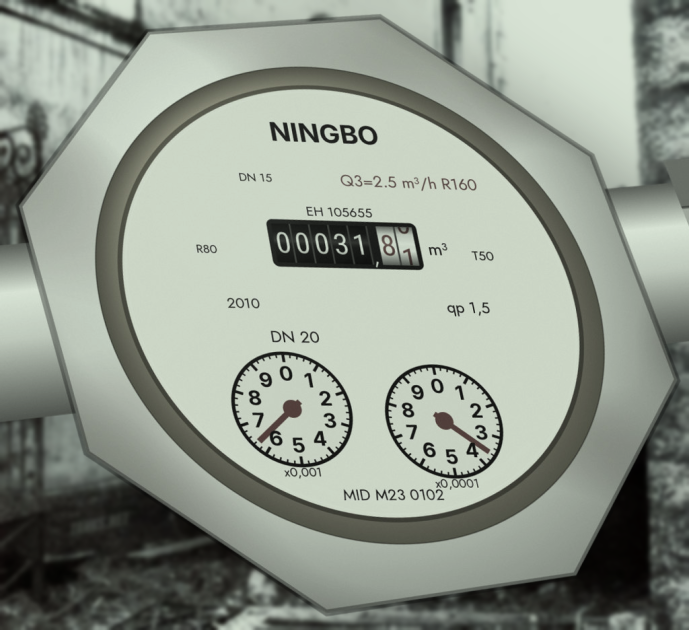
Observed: 31.8063 m³
